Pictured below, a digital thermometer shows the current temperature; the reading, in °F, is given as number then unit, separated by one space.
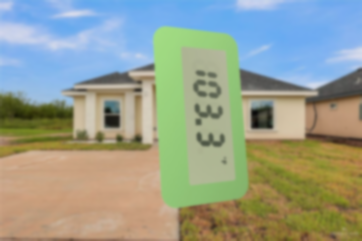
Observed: 103.3 °F
